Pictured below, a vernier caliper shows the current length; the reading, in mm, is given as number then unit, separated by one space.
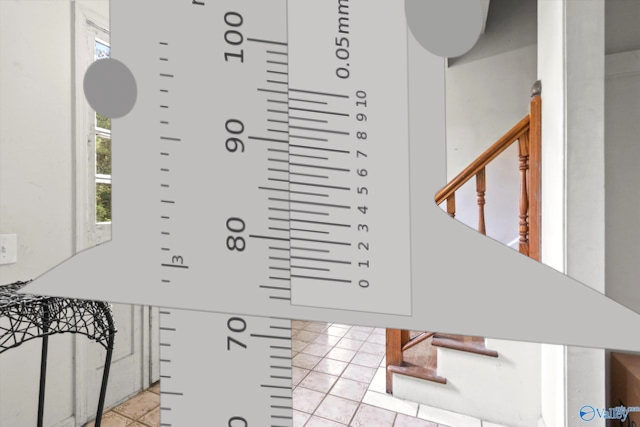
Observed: 76.4 mm
